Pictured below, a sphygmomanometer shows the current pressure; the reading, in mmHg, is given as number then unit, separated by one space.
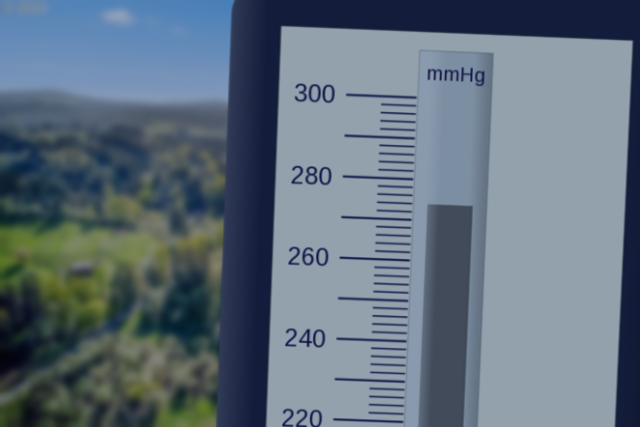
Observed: 274 mmHg
